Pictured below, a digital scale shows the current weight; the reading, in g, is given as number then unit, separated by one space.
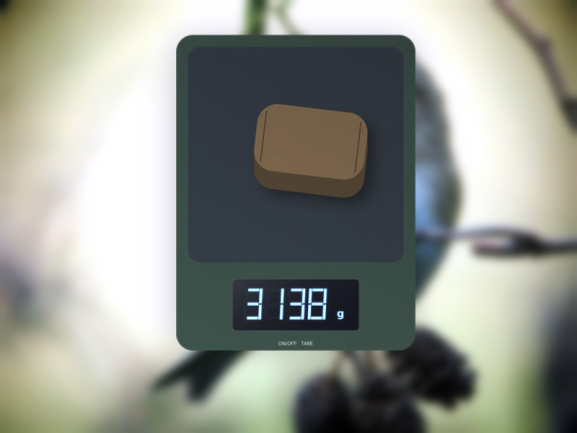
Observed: 3138 g
